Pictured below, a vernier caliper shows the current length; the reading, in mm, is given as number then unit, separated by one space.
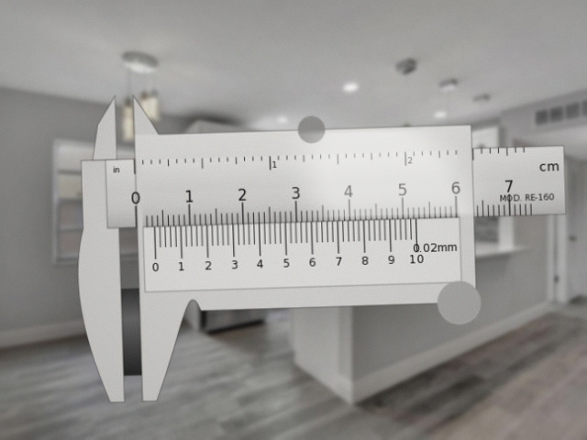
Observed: 3.4 mm
